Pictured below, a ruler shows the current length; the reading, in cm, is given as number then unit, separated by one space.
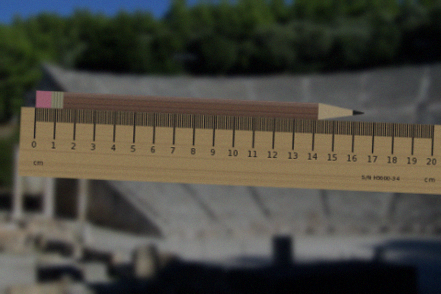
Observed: 16.5 cm
